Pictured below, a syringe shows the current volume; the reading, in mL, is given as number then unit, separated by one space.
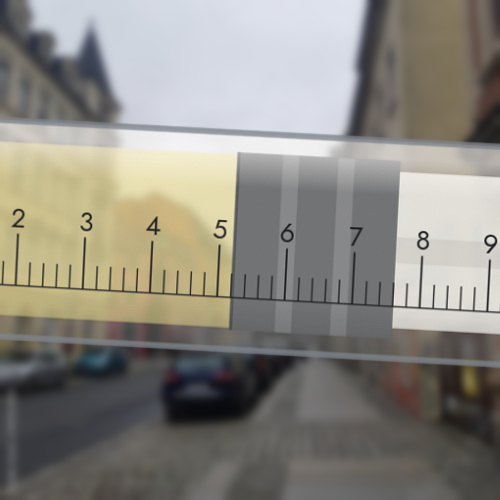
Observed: 5.2 mL
